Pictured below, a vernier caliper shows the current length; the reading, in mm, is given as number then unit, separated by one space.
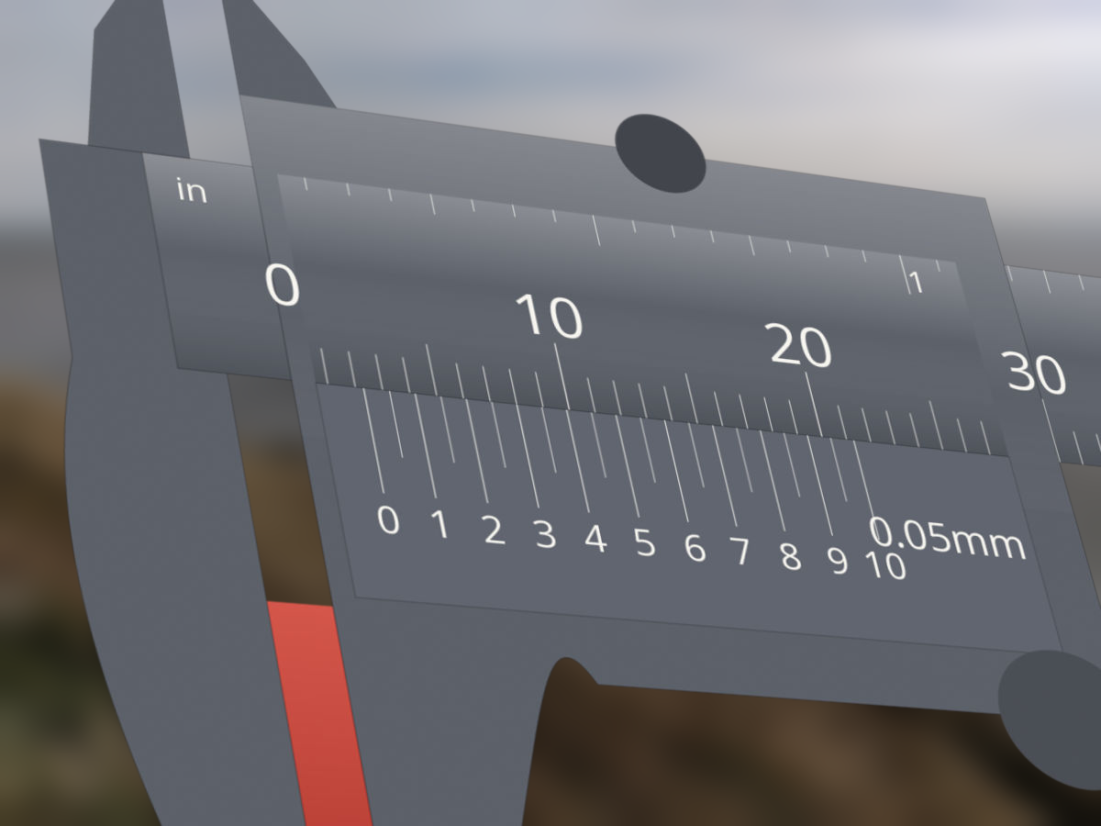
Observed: 2.30 mm
